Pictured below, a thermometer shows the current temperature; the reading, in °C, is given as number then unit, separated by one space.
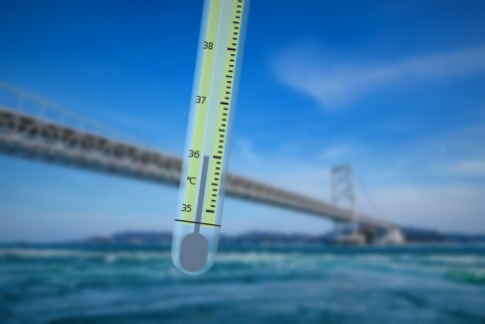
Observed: 36 °C
